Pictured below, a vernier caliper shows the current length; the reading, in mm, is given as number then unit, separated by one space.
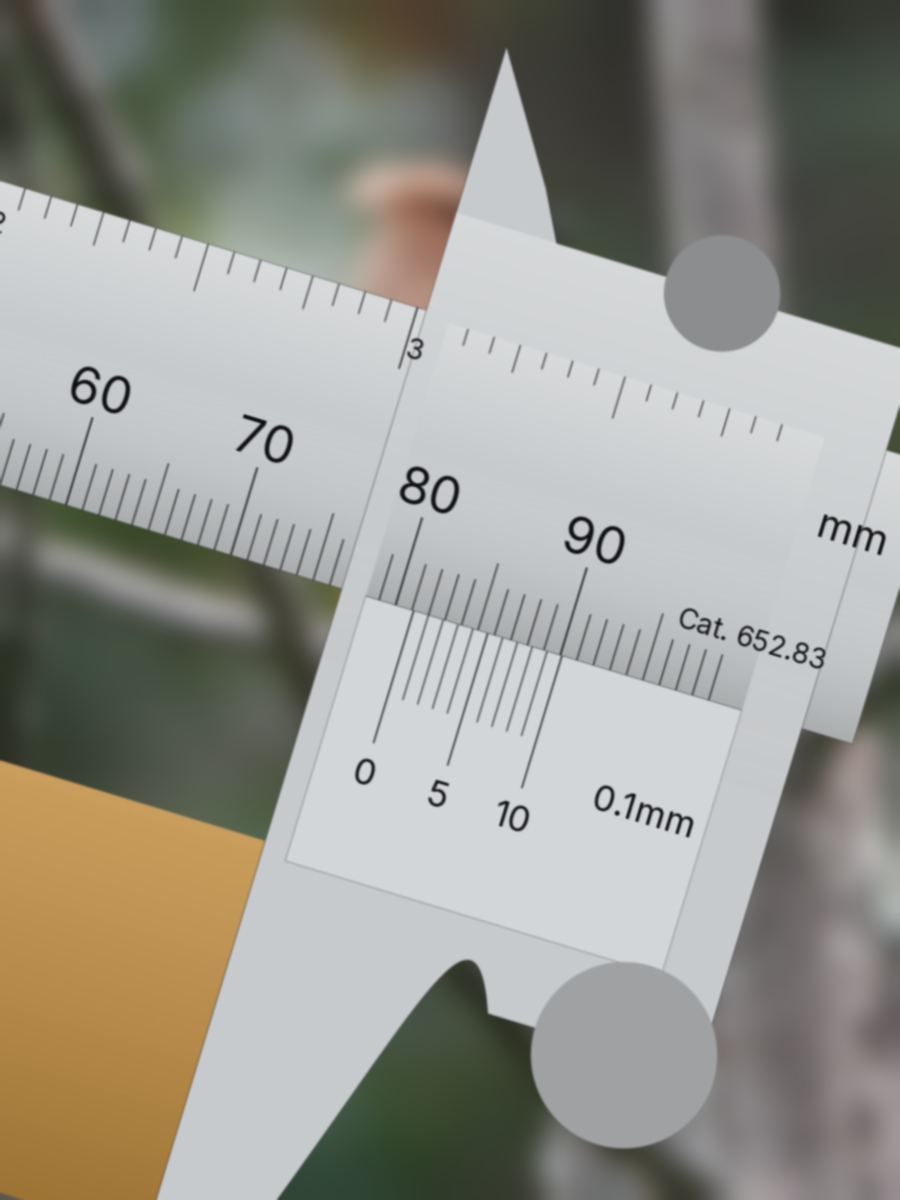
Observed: 81.1 mm
